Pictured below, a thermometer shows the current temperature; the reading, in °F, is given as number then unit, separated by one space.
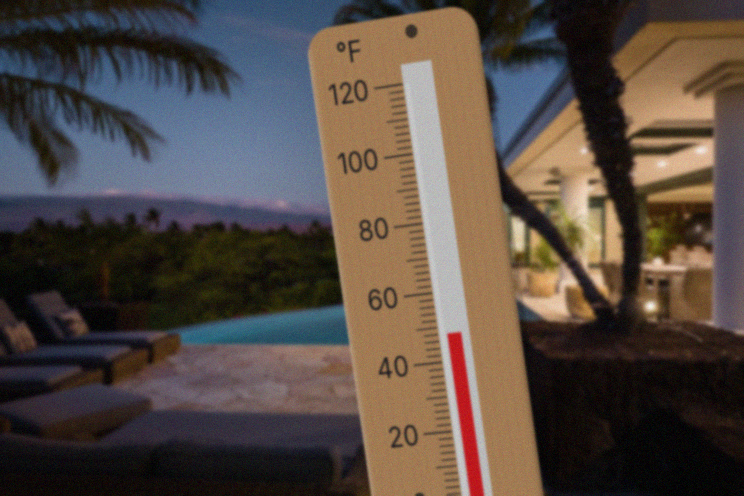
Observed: 48 °F
